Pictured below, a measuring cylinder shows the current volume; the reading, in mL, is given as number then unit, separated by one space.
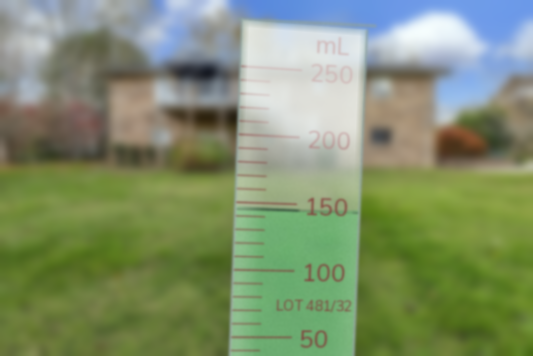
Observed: 145 mL
